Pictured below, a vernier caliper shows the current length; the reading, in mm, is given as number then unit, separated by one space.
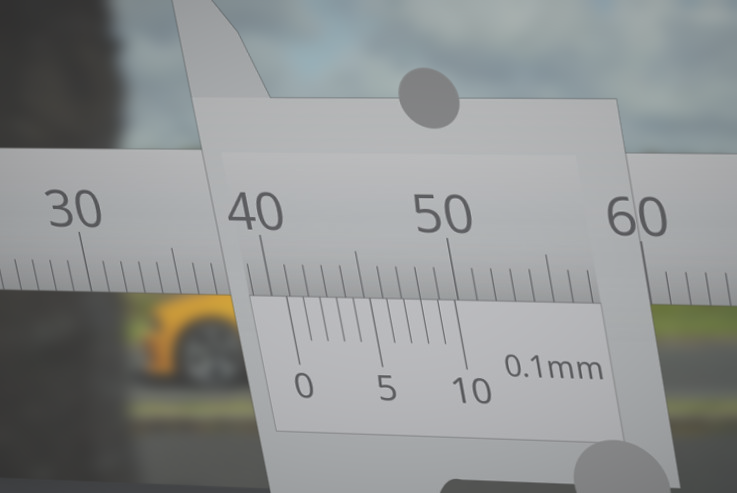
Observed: 40.8 mm
